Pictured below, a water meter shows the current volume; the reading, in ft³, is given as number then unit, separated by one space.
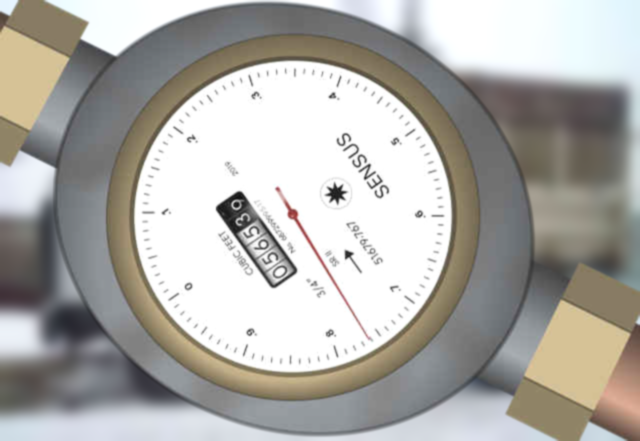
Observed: 56538.76 ft³
